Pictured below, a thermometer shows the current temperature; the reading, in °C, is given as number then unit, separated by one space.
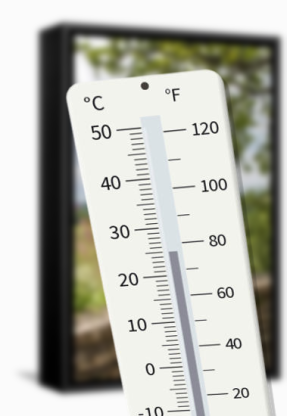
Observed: 25 °C
